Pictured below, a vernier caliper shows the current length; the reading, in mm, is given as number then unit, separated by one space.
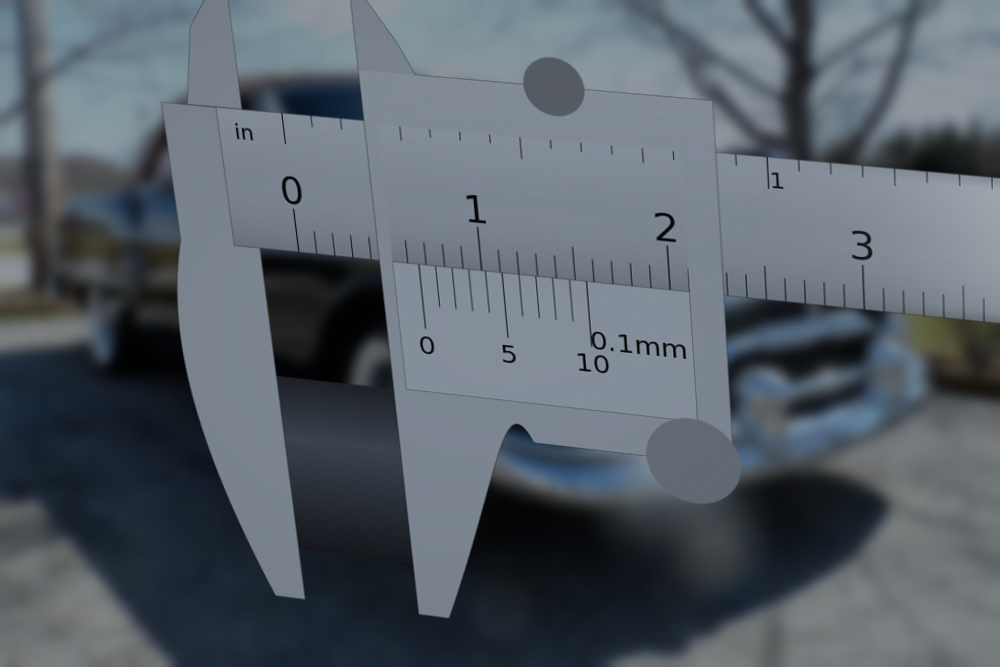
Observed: 6.6 mm
